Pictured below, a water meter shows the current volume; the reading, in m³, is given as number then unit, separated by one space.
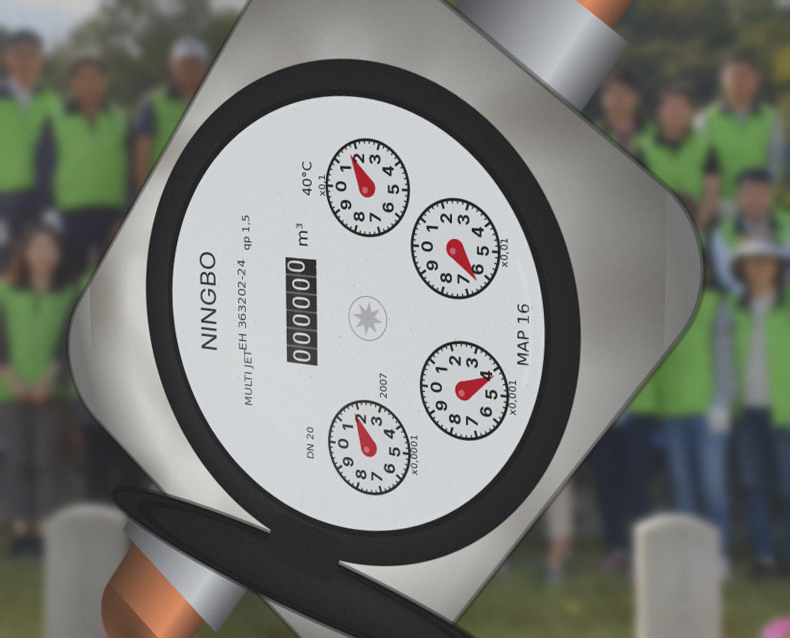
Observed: 0.1641 m³
